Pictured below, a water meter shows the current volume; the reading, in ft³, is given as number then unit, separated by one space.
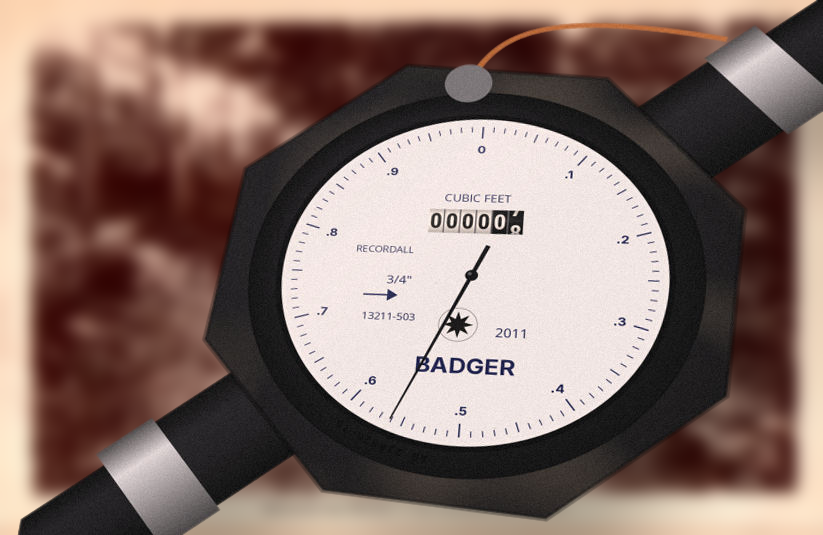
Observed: 7.56 ft³
